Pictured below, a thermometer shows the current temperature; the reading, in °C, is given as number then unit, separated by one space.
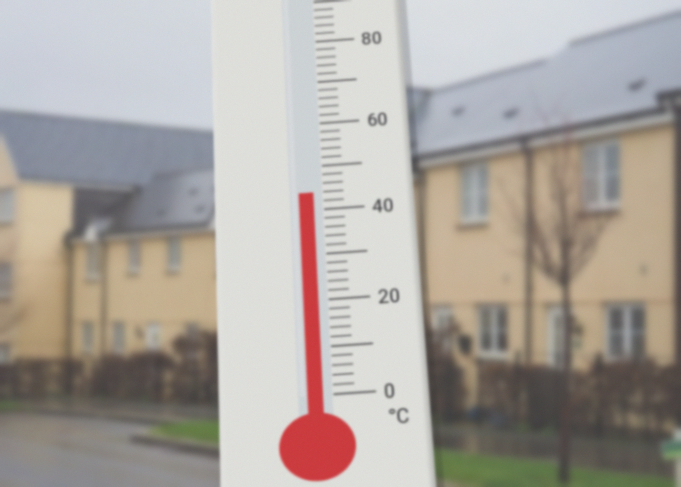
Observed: 44 °C
